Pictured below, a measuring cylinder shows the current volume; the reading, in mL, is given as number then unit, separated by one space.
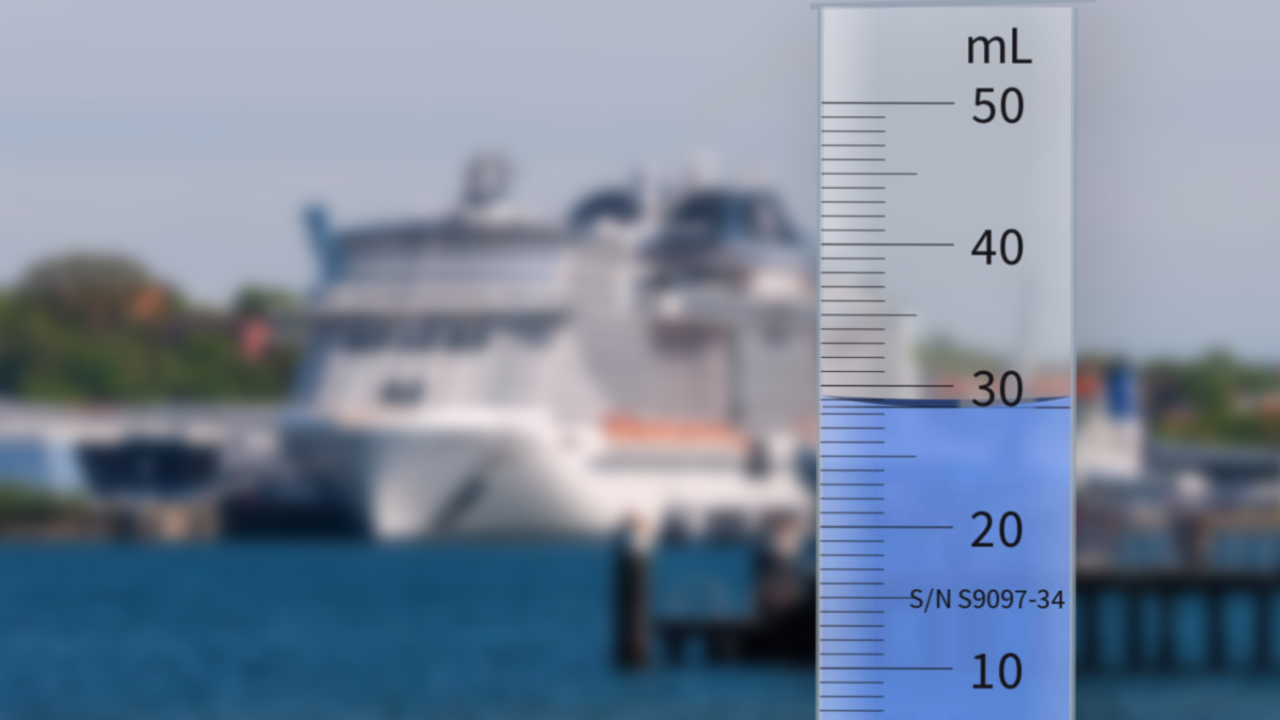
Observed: 28.5 mL
